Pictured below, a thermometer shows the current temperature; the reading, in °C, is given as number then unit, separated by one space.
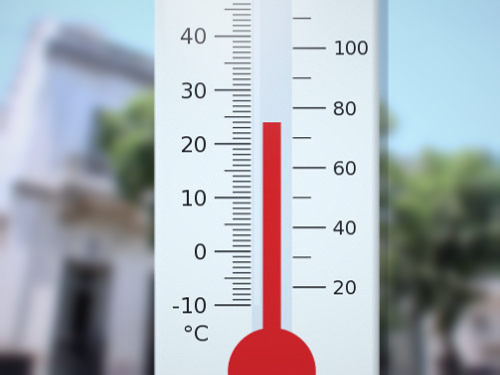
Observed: 24 °C
